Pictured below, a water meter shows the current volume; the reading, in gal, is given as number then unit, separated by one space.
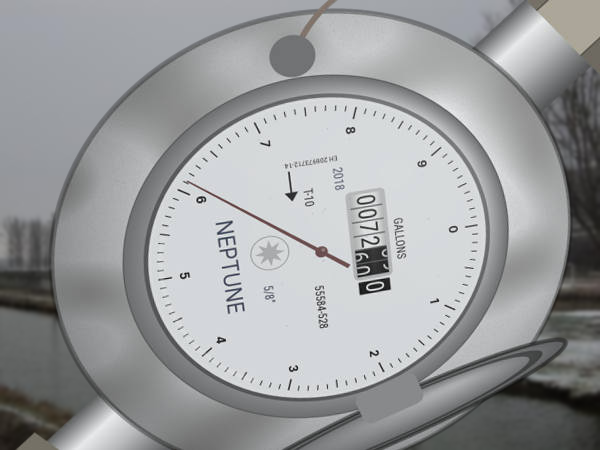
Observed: 72596.1 gal
